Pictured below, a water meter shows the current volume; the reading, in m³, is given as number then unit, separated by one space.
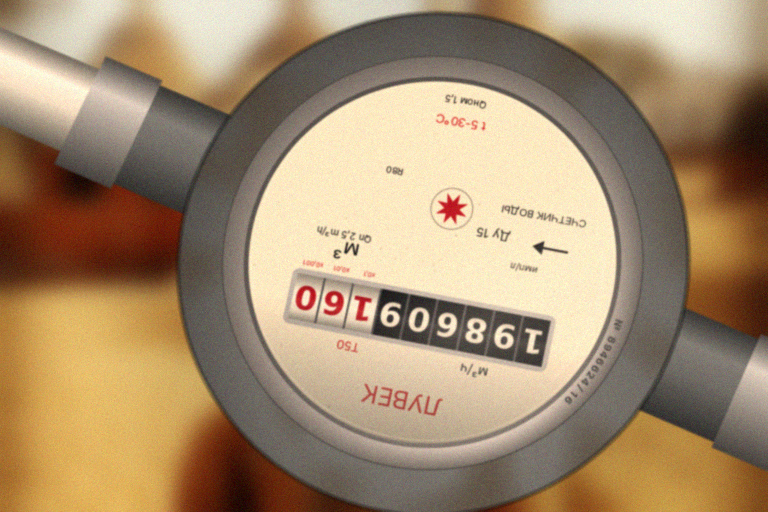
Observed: 198609.160 m³
